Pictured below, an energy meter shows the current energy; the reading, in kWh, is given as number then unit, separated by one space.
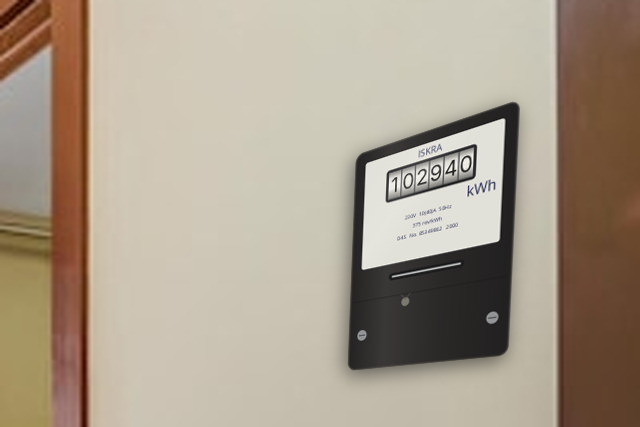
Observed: 102940 kWh
